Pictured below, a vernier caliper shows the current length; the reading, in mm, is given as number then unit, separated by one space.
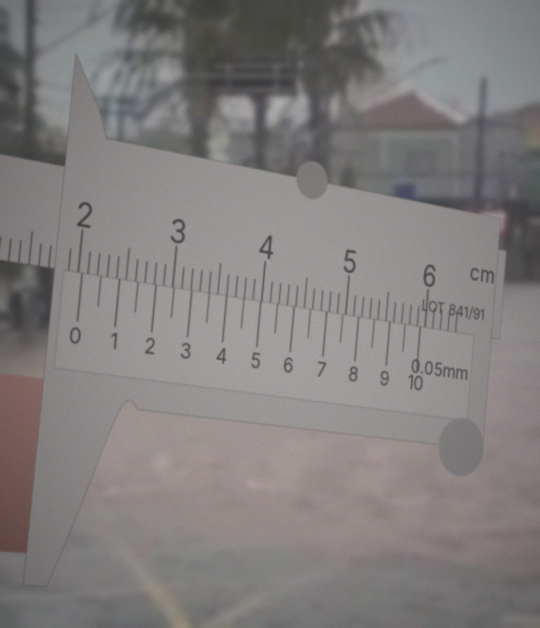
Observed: 20.4 mm
